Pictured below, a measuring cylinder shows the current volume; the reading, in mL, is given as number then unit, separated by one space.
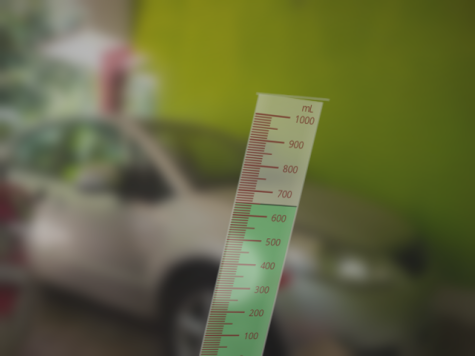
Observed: 650 mL
